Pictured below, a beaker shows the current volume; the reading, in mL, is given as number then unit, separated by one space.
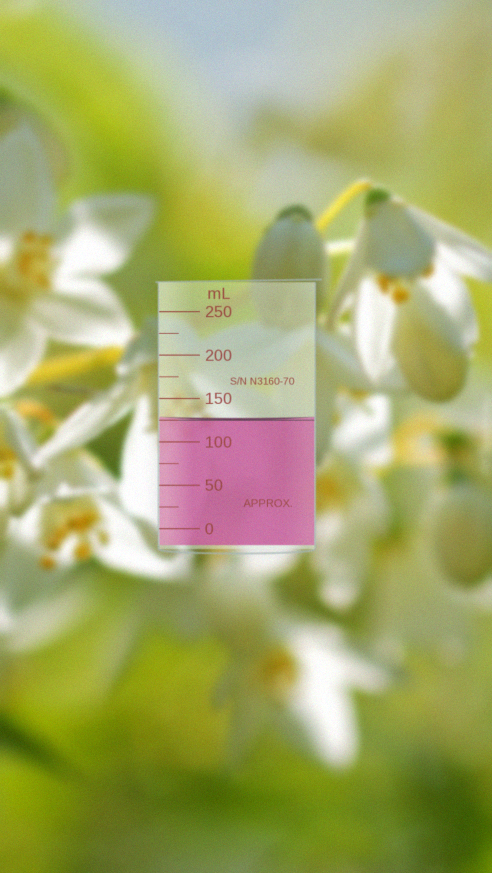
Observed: 125 mL
